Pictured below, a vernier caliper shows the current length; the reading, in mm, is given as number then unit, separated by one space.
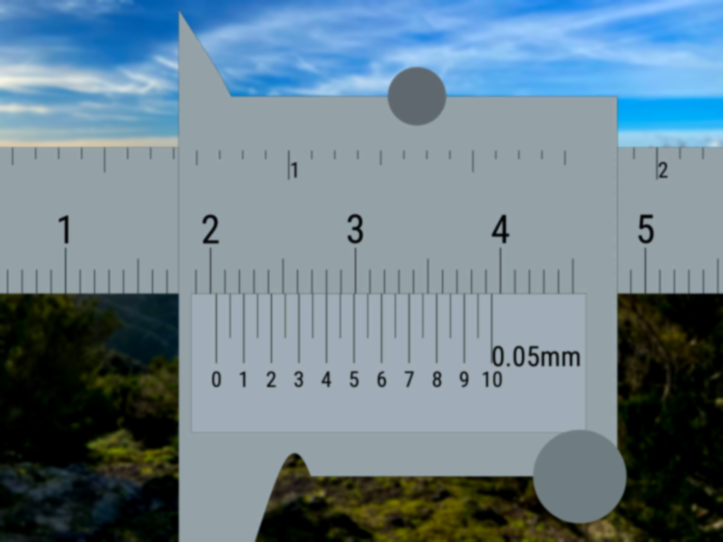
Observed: 20.4 mm
